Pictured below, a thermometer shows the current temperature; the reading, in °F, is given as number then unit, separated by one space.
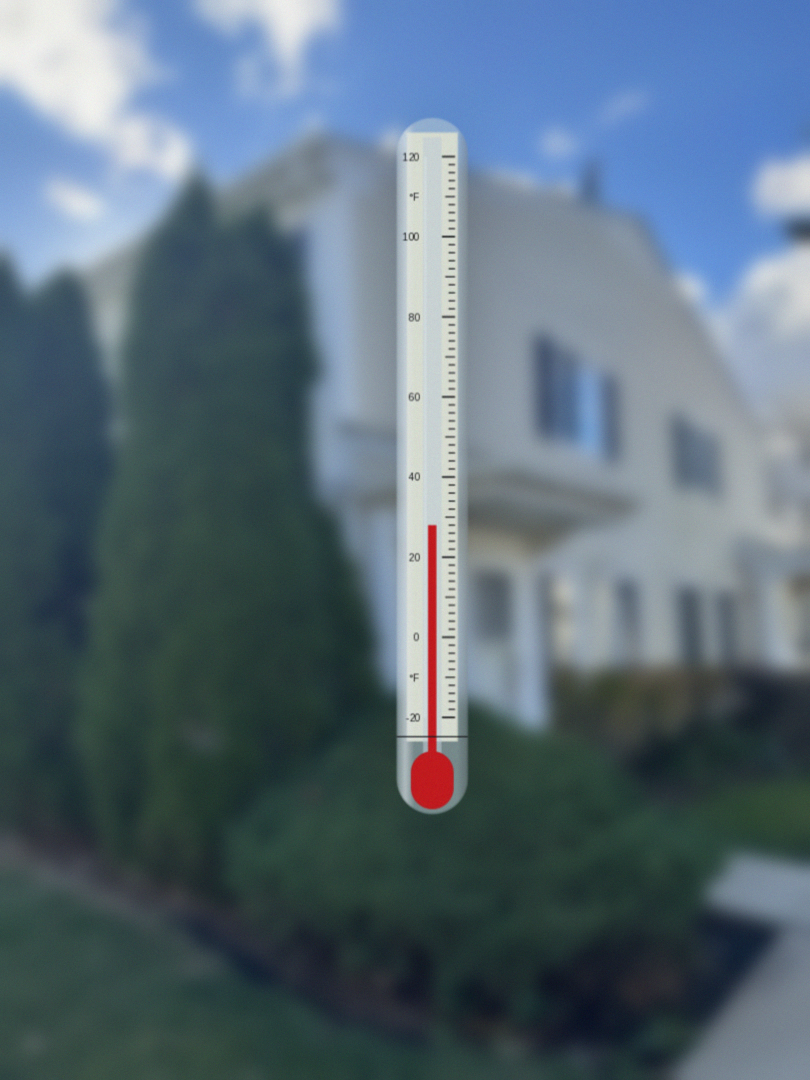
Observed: 28 °F
